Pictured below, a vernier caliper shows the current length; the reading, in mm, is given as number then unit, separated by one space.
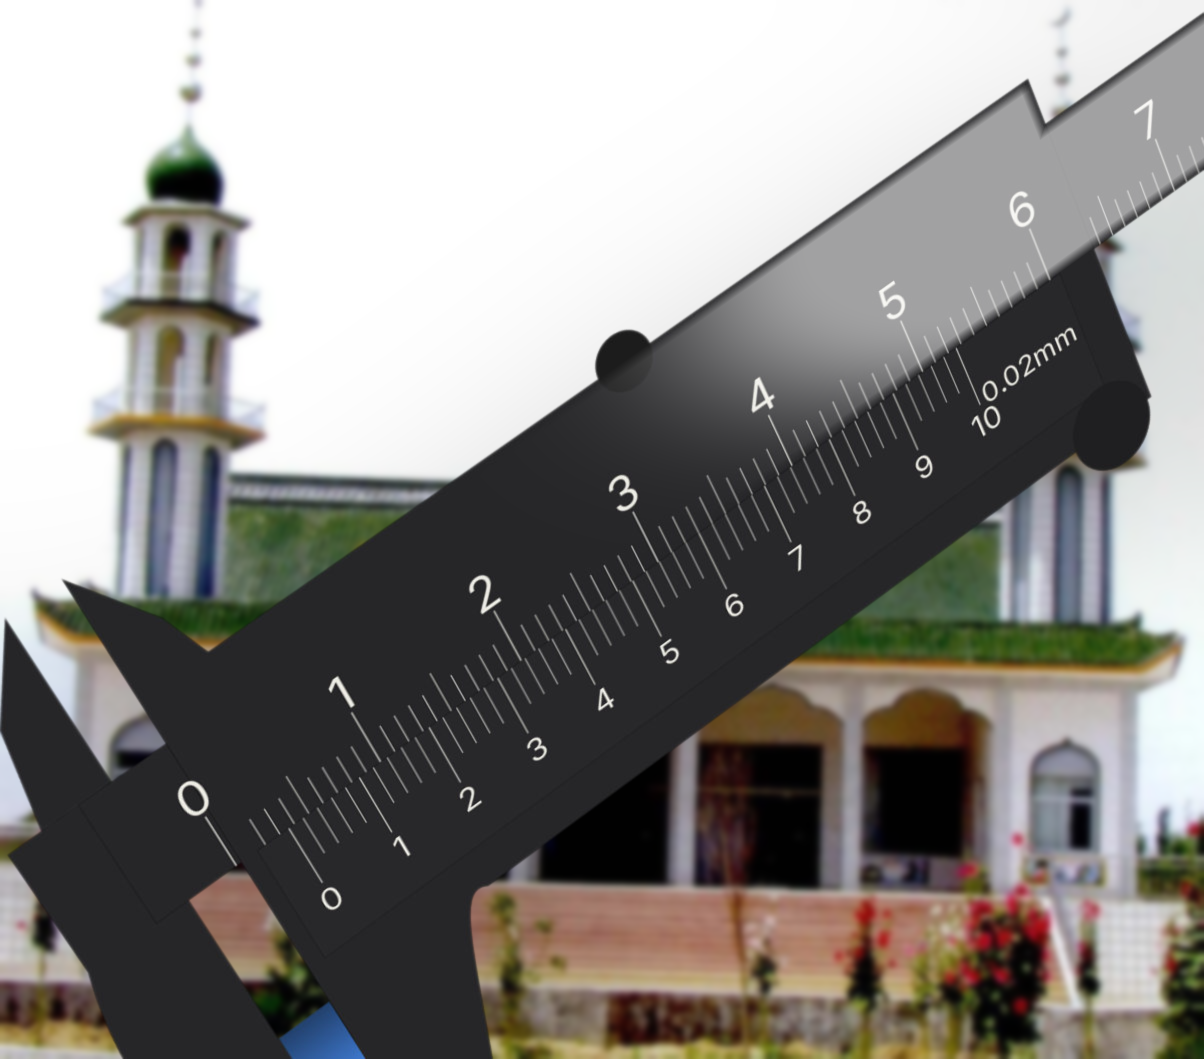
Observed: 3.6 mm
